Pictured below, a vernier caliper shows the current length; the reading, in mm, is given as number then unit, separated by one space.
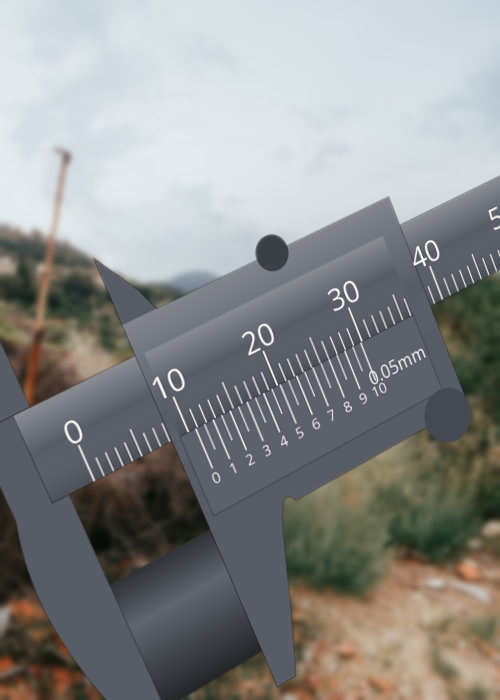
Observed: 10.8 mm
